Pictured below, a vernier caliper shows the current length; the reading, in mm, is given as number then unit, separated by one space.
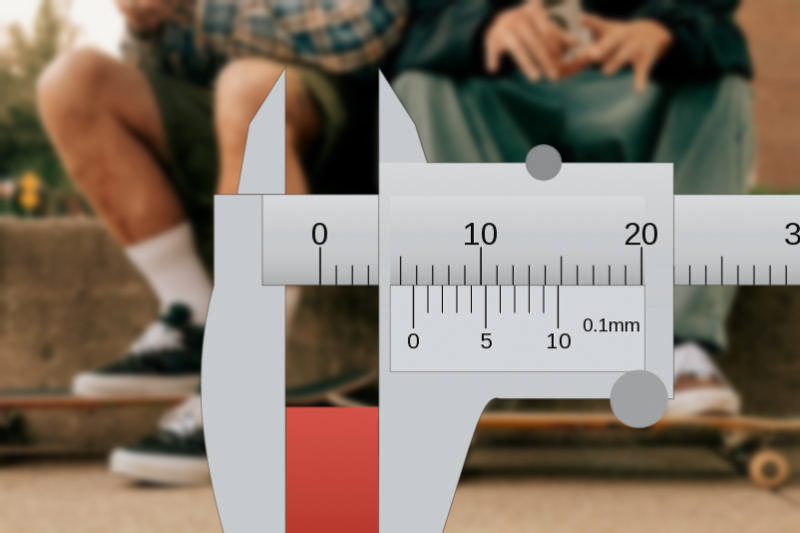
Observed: 5.8 mm
